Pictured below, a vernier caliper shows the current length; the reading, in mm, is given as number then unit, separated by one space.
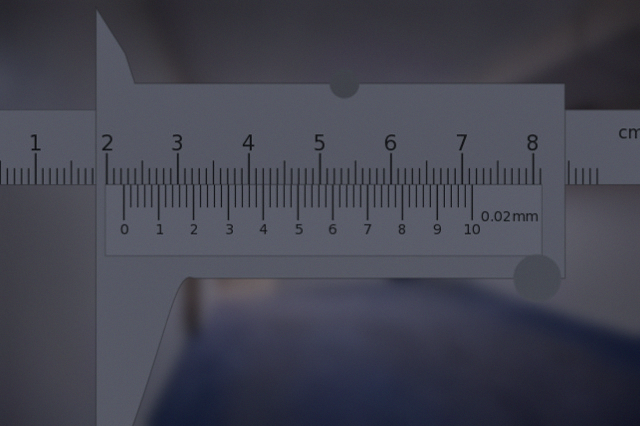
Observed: 22.4 mm
